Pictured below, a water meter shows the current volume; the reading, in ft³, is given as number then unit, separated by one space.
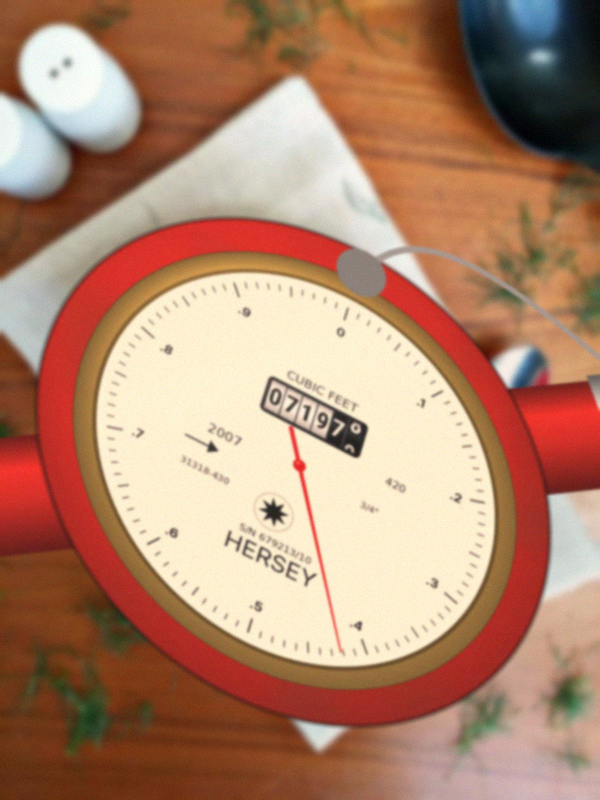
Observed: 71978.42 ft³
